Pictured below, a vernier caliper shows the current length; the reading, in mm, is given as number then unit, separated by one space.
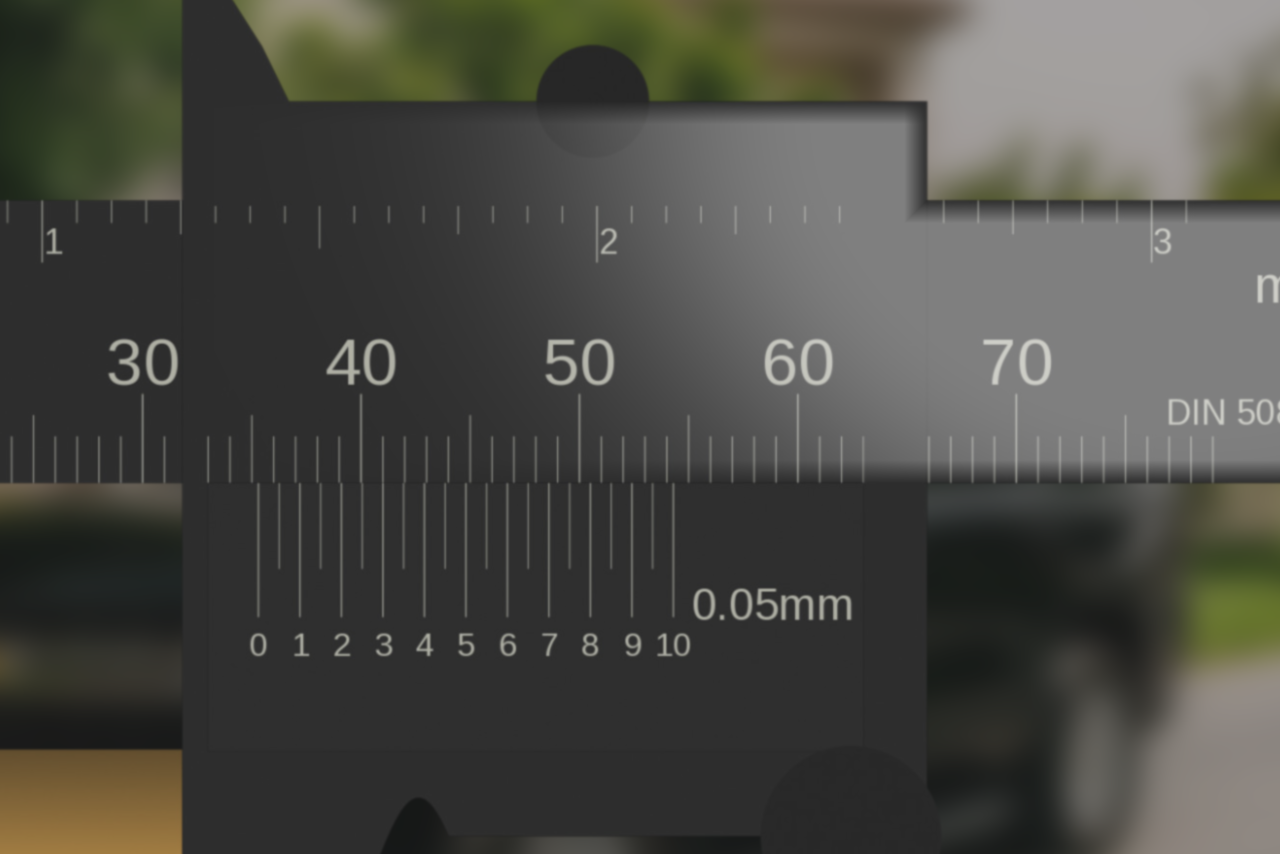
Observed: 35.3 mm
